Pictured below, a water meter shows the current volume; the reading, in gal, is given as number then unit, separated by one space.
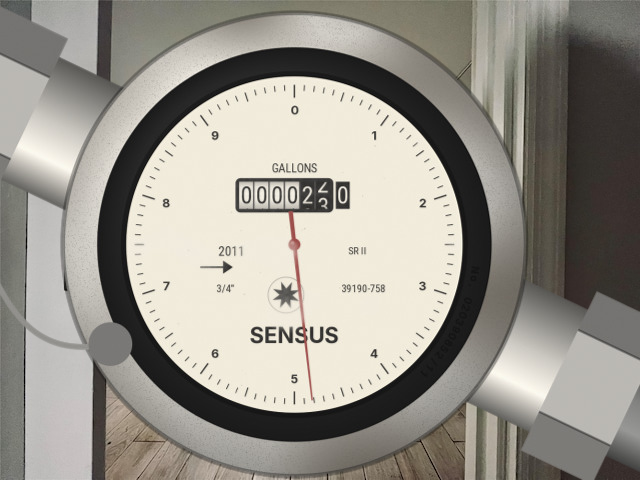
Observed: 224.8 gal
